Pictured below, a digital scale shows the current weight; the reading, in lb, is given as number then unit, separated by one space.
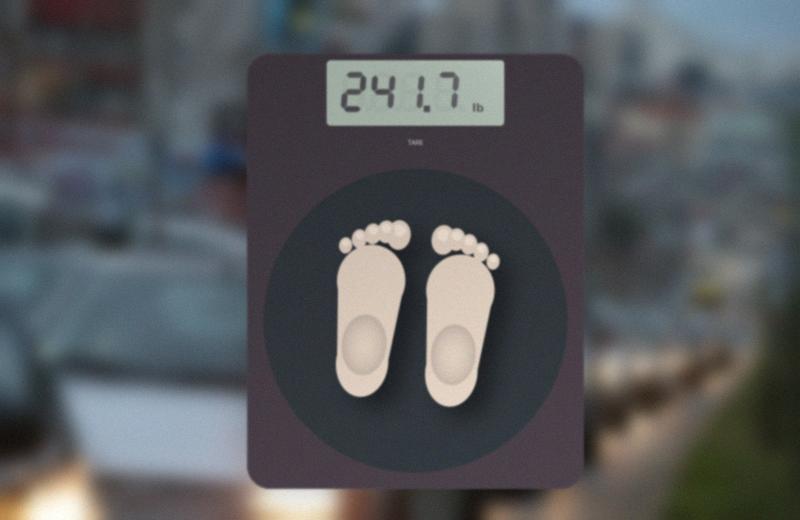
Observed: 241.7 lb
